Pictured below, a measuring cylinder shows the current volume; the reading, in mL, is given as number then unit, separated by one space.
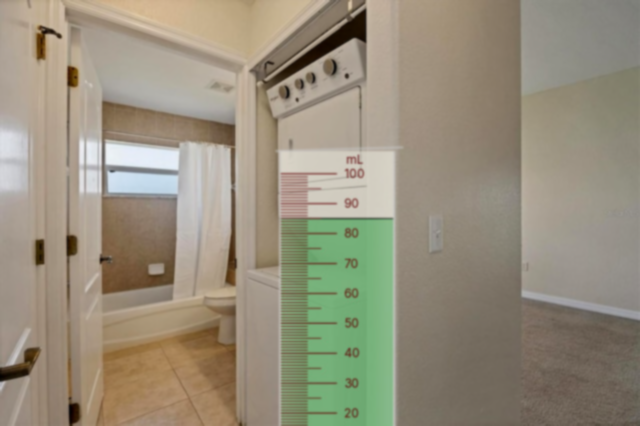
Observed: 85 mL
